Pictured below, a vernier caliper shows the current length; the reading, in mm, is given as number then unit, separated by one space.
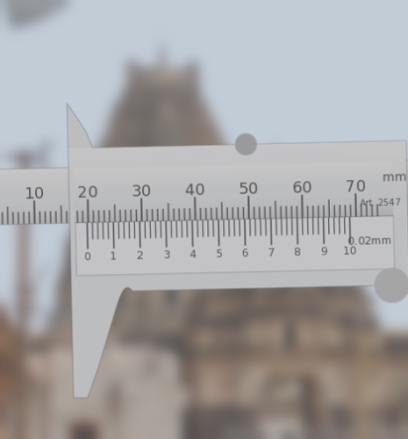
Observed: 19.8 mm
